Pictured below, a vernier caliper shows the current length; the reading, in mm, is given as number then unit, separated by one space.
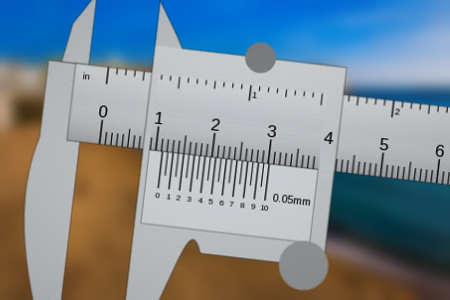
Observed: 11.2 mm
